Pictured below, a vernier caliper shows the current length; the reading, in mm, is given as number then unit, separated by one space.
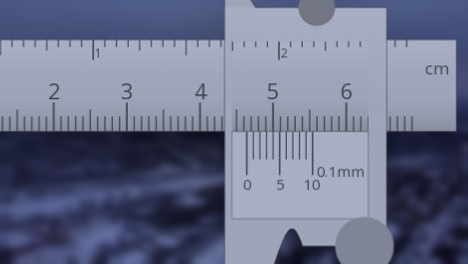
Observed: 46.4 mm
